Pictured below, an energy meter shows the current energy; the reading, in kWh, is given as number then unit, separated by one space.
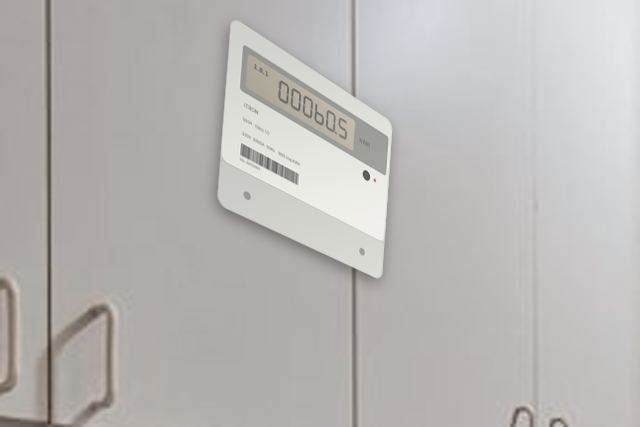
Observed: 60.5 kWh
